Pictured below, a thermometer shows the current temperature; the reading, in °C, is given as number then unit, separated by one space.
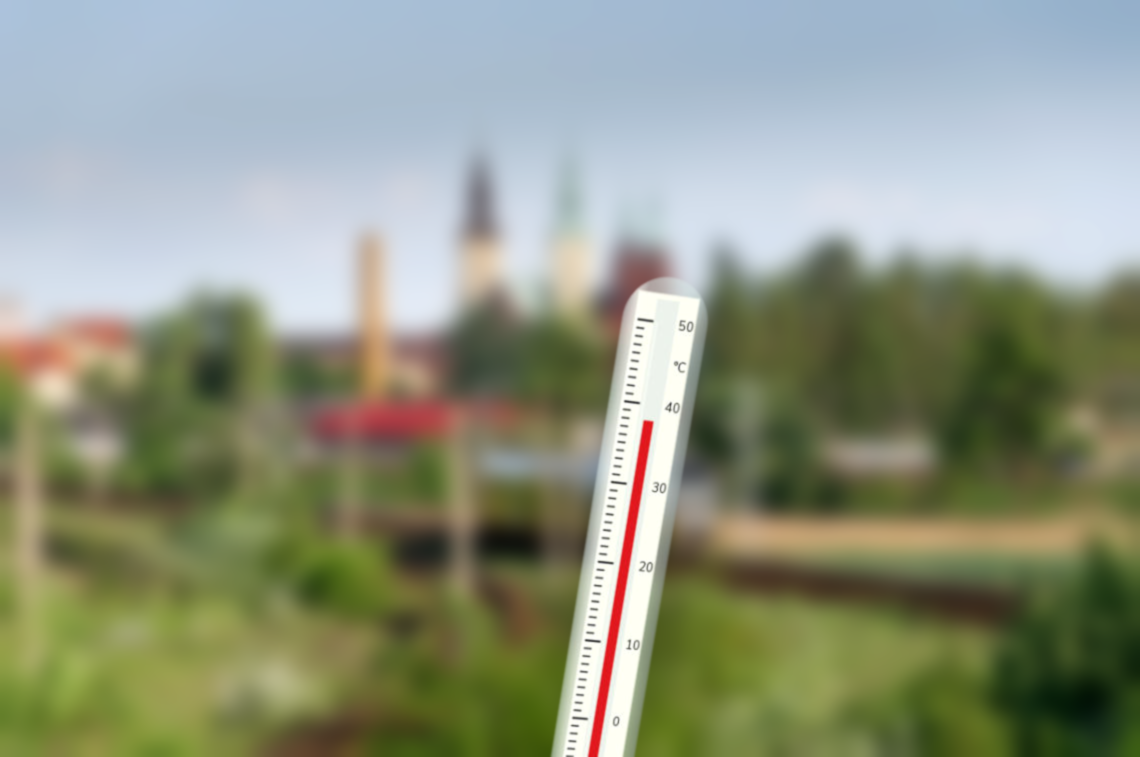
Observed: 38 °C
